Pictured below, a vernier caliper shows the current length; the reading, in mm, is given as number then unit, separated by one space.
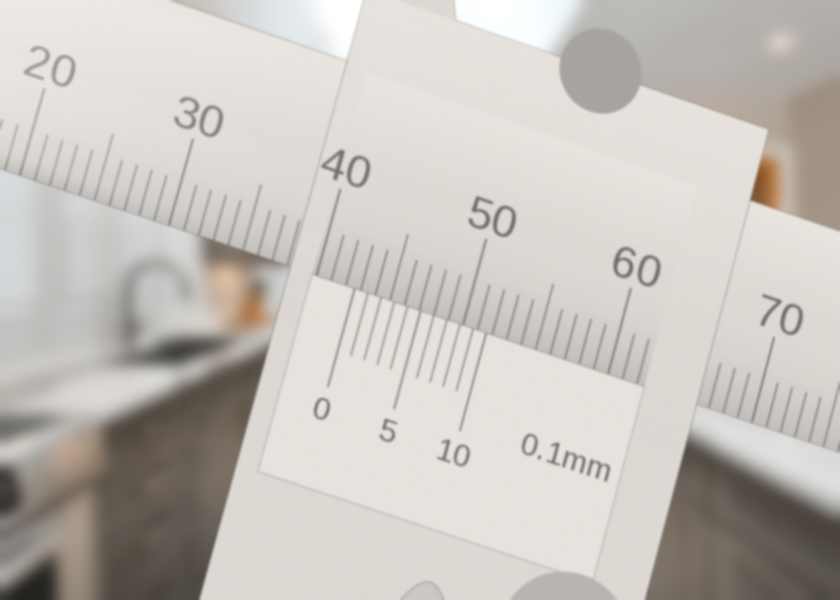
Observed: 42.6 mm
